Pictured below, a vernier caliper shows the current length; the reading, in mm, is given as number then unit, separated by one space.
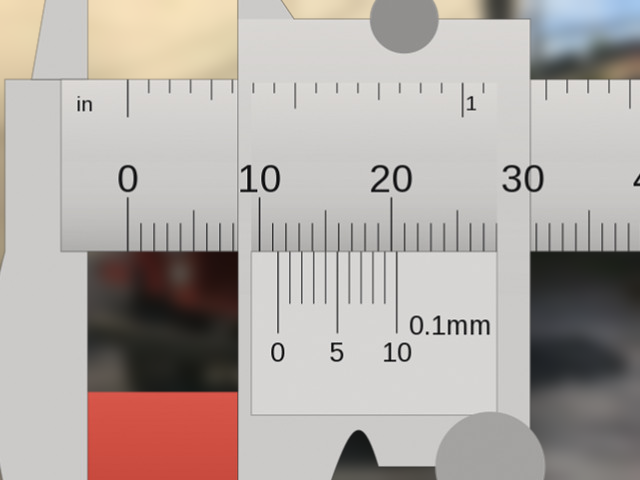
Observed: 11.4 mm
